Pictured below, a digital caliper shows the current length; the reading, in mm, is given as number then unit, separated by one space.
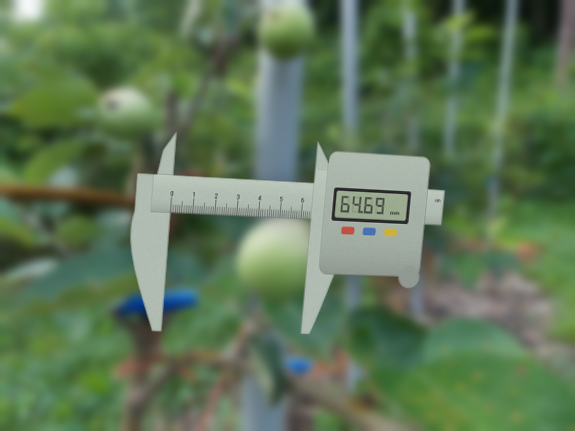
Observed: 64.69 mm
